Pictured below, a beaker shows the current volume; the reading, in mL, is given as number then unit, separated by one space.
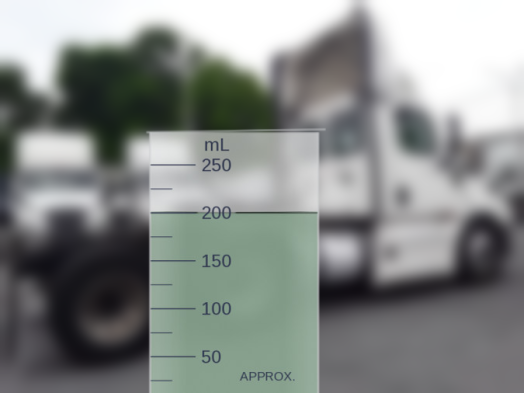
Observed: 200 mL
